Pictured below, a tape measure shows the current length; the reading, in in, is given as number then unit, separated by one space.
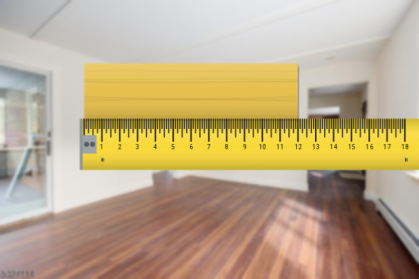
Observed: 12 in
